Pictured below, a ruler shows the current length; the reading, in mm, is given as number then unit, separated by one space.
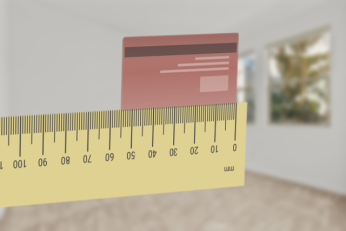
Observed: 55 mm
